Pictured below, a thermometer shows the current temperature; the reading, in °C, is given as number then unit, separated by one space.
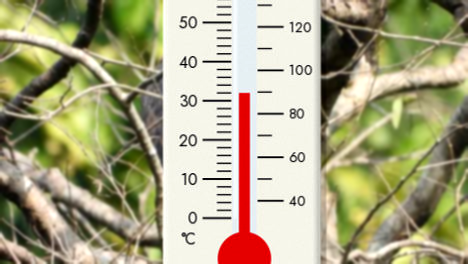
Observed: 32 °C
